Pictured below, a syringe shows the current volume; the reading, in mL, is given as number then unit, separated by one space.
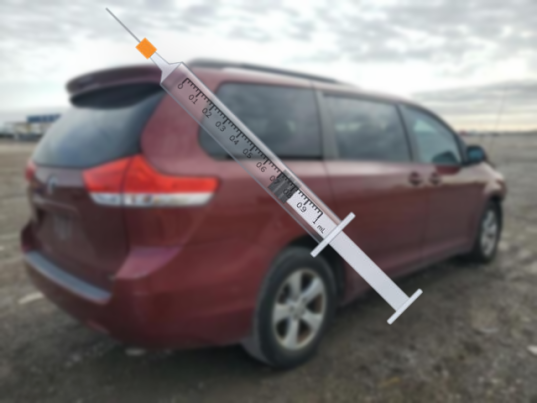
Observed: 0.7 mL
